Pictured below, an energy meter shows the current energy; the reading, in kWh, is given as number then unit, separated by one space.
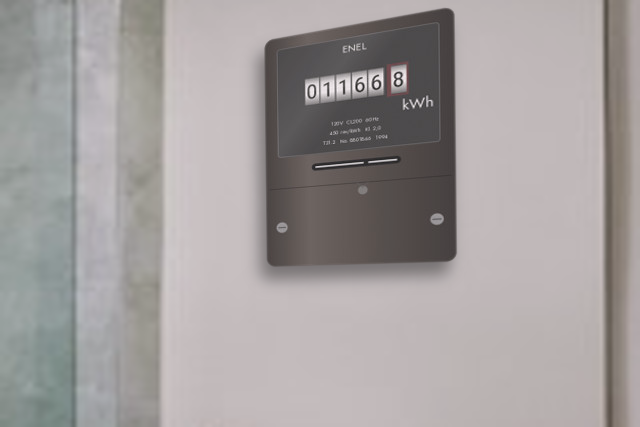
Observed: 1166.8 kWh
